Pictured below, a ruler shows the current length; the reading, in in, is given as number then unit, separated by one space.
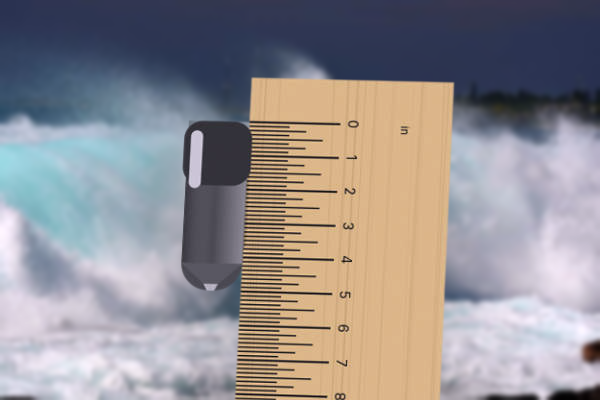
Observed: 5 in
